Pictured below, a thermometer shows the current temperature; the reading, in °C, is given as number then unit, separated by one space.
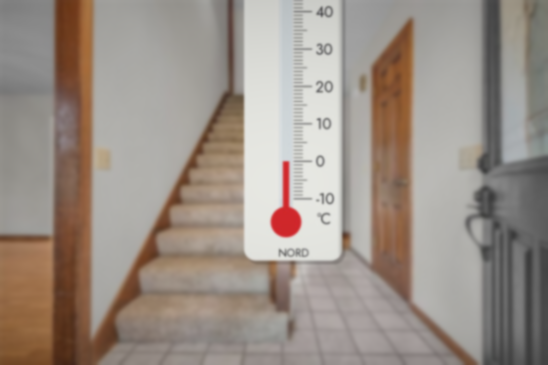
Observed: 0 °C
